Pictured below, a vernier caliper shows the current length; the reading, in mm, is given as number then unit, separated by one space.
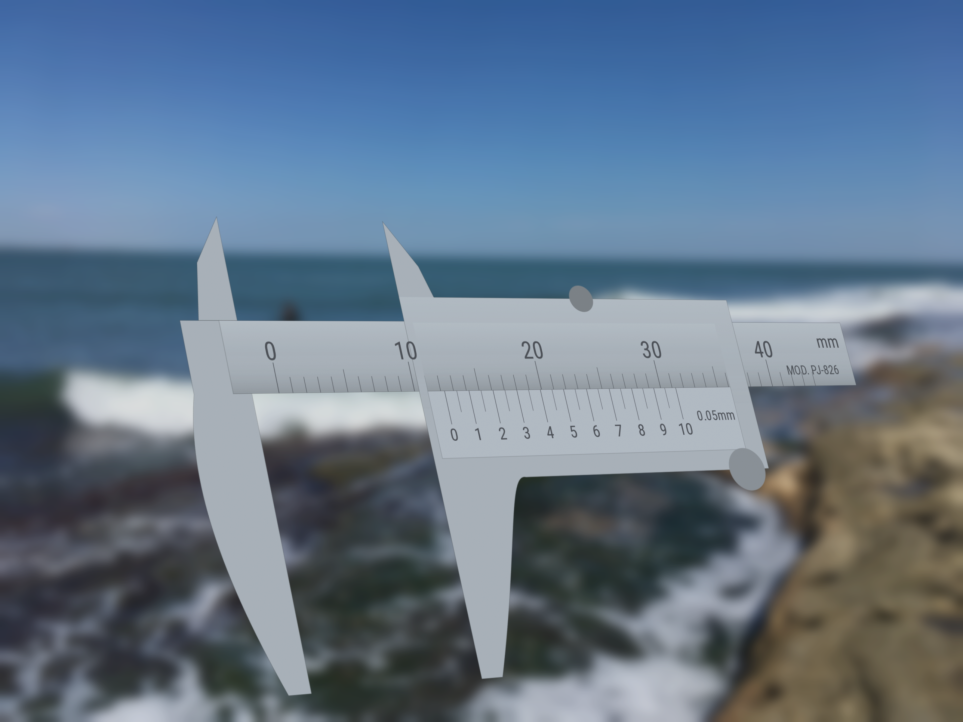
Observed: 12.3 mm
